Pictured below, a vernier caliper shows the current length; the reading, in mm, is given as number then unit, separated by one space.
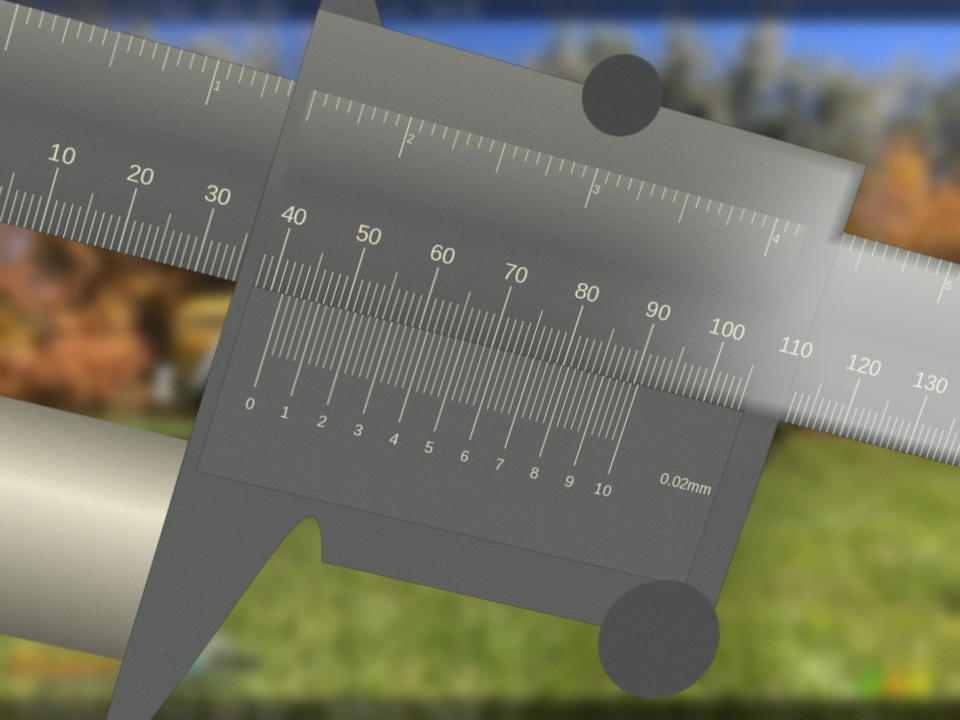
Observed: 41.6 mm
